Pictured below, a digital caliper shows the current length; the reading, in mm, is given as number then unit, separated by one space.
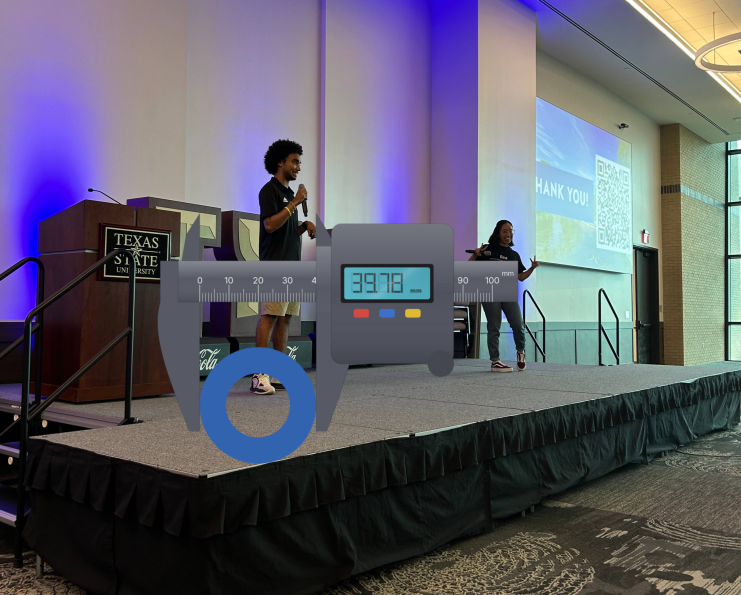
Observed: 39.78 mm
